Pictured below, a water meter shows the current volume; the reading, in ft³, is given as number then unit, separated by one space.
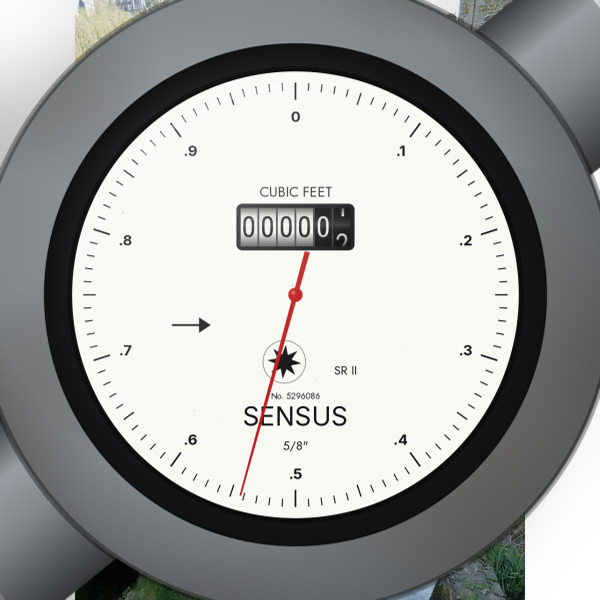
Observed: 1.54 ft³
